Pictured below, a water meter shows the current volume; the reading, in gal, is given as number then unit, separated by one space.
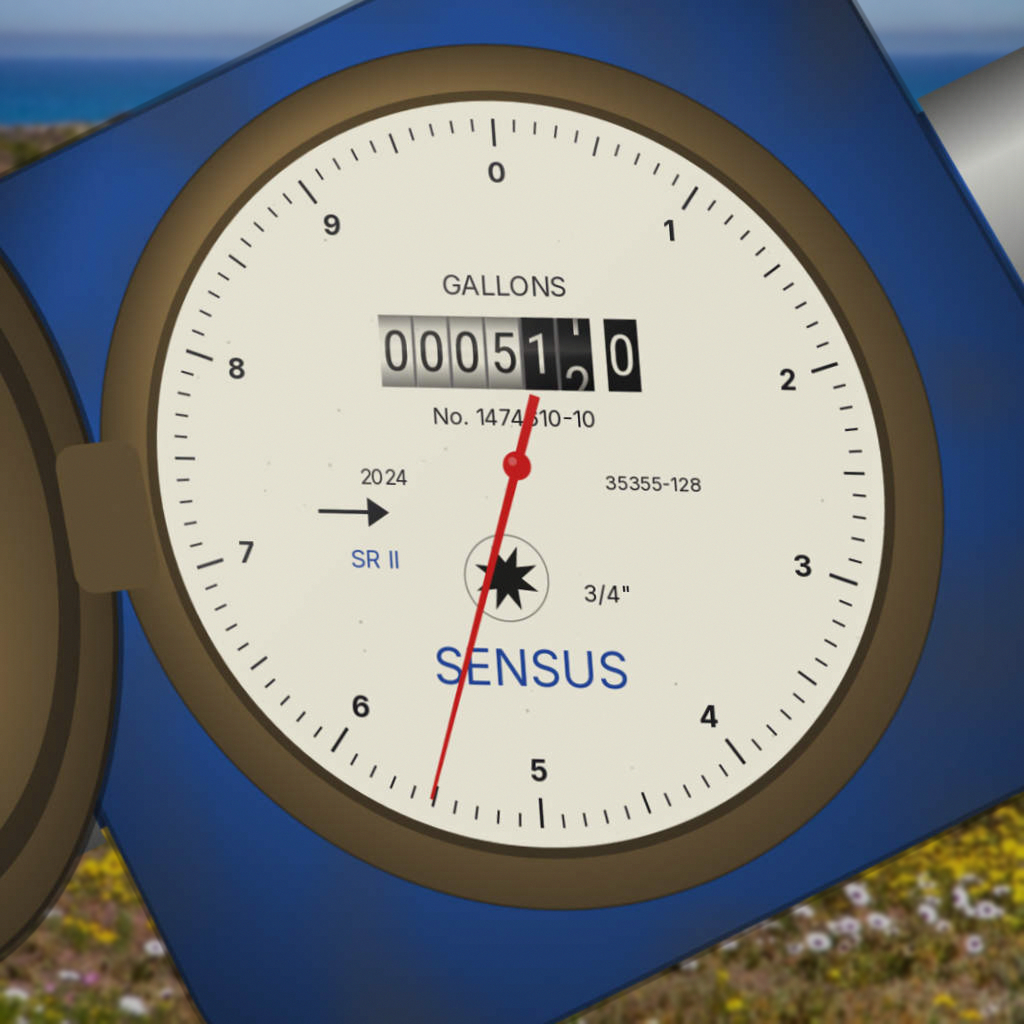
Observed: 5115.5 gal
